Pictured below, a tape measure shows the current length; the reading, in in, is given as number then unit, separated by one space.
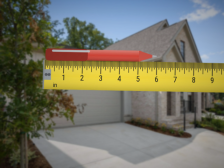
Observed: 6 in
